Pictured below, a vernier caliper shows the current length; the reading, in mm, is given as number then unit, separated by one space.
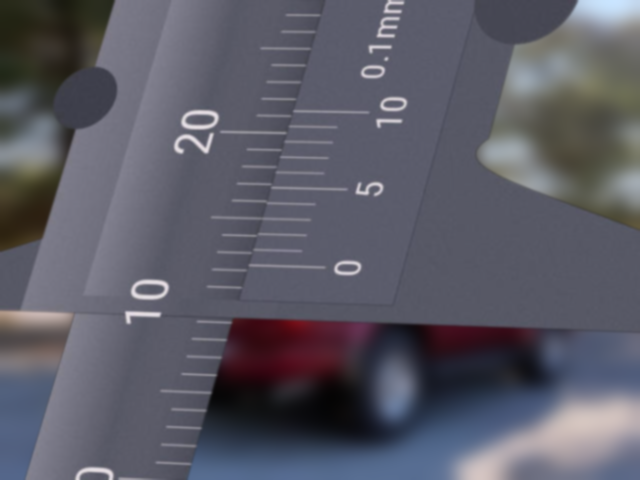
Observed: 12.3 mm
